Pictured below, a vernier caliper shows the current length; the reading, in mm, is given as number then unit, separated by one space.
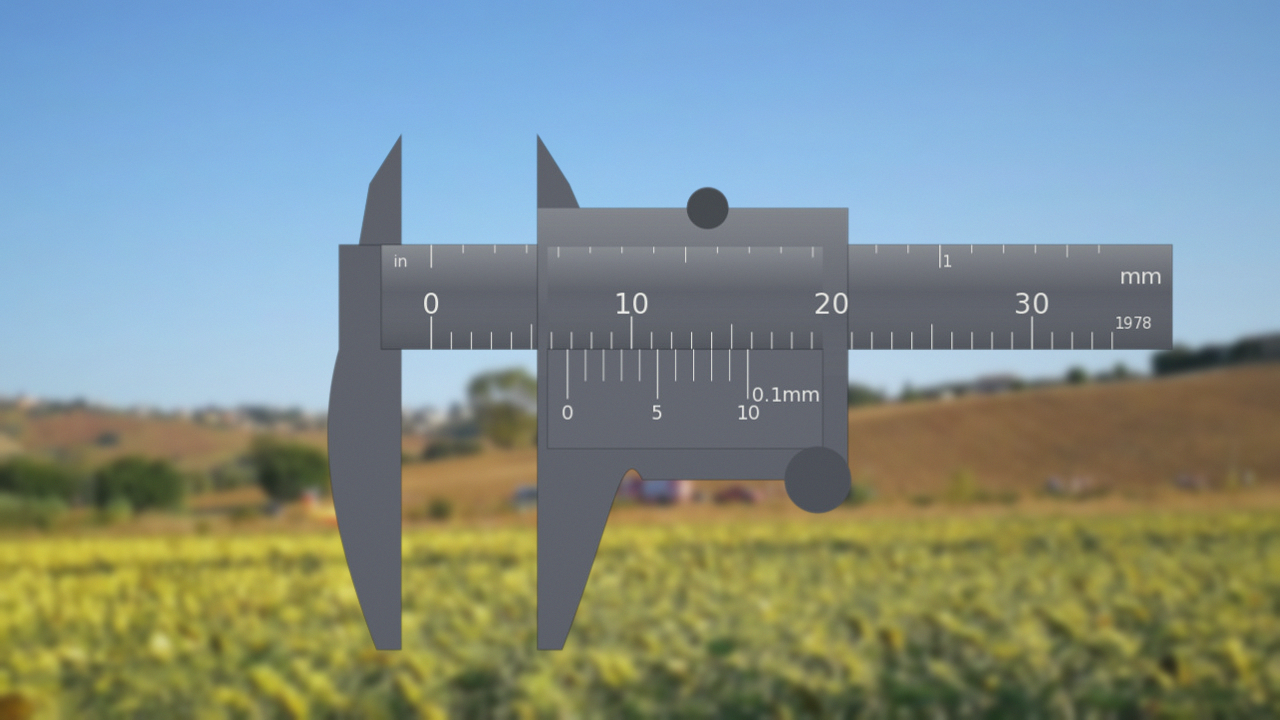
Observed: 6.8 mm
